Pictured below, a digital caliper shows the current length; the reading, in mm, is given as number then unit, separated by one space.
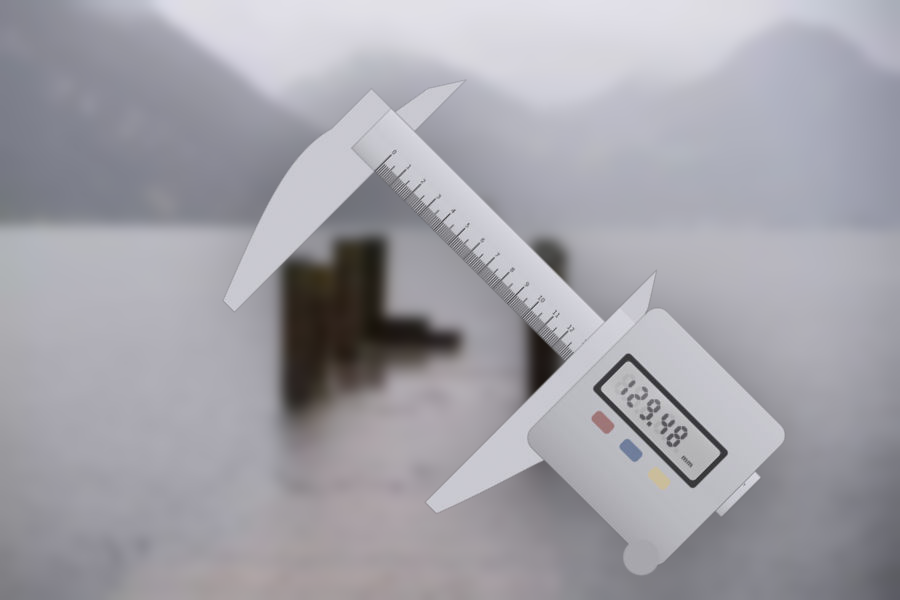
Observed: 129.48 mm
